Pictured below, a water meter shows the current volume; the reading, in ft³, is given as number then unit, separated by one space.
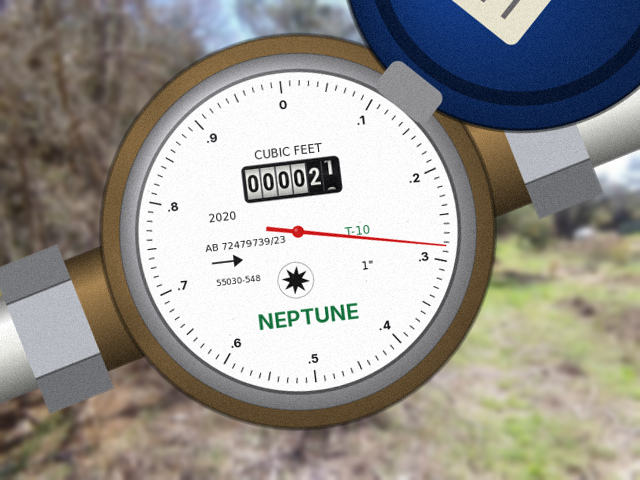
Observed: 21.28 ft³
